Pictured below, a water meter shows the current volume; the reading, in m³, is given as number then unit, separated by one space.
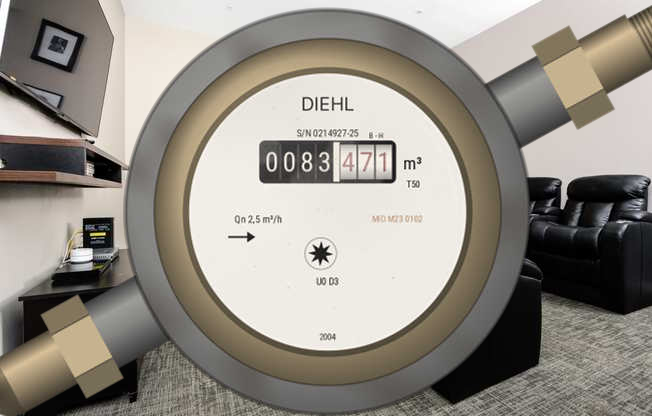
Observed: 83.471 m³
